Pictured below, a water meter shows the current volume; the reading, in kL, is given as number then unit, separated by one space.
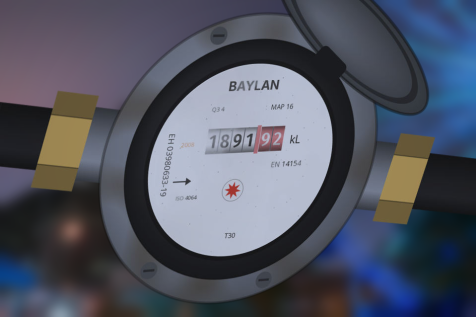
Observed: 1891.92 kL
